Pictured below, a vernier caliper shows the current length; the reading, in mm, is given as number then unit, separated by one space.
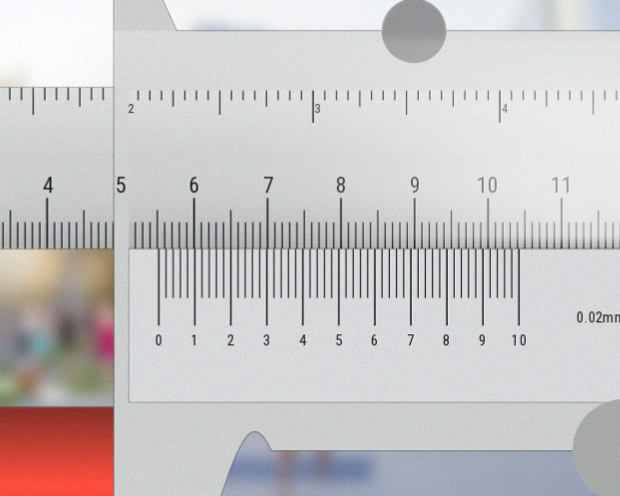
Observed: 55.2 mm
